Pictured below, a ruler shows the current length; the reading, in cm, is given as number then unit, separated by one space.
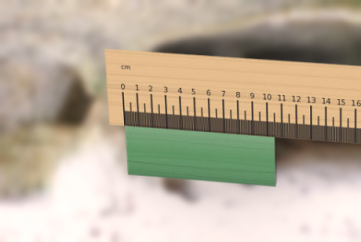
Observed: 10.5 cm
